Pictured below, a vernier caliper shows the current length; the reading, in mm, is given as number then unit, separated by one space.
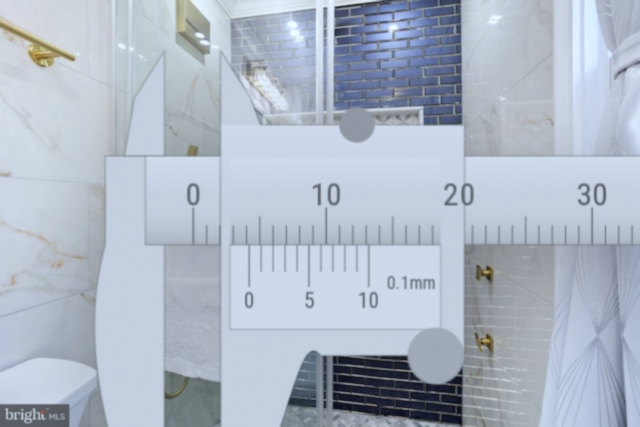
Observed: 4.2 mm
